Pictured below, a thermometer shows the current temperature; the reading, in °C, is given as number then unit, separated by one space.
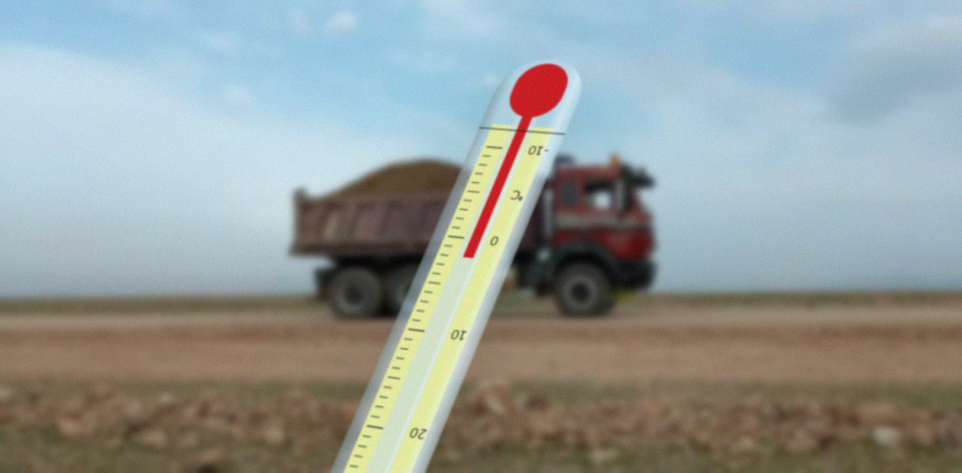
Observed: 2 °C
